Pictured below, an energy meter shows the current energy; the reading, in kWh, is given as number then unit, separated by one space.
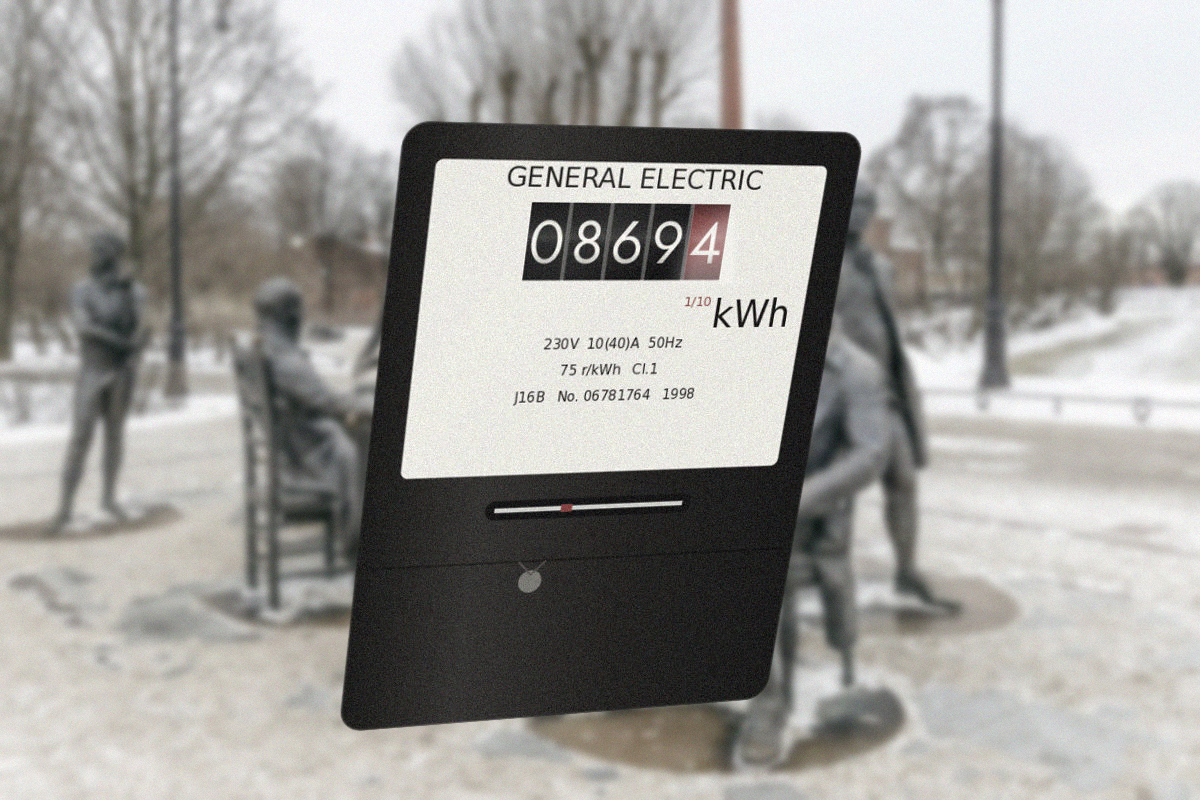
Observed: 869.4 kWh
